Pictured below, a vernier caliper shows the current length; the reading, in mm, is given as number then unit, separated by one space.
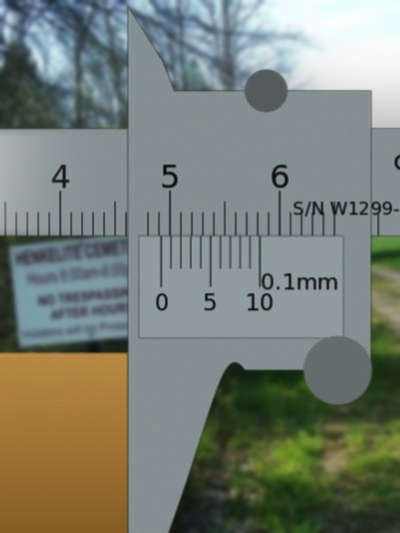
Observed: 49.2 mm
